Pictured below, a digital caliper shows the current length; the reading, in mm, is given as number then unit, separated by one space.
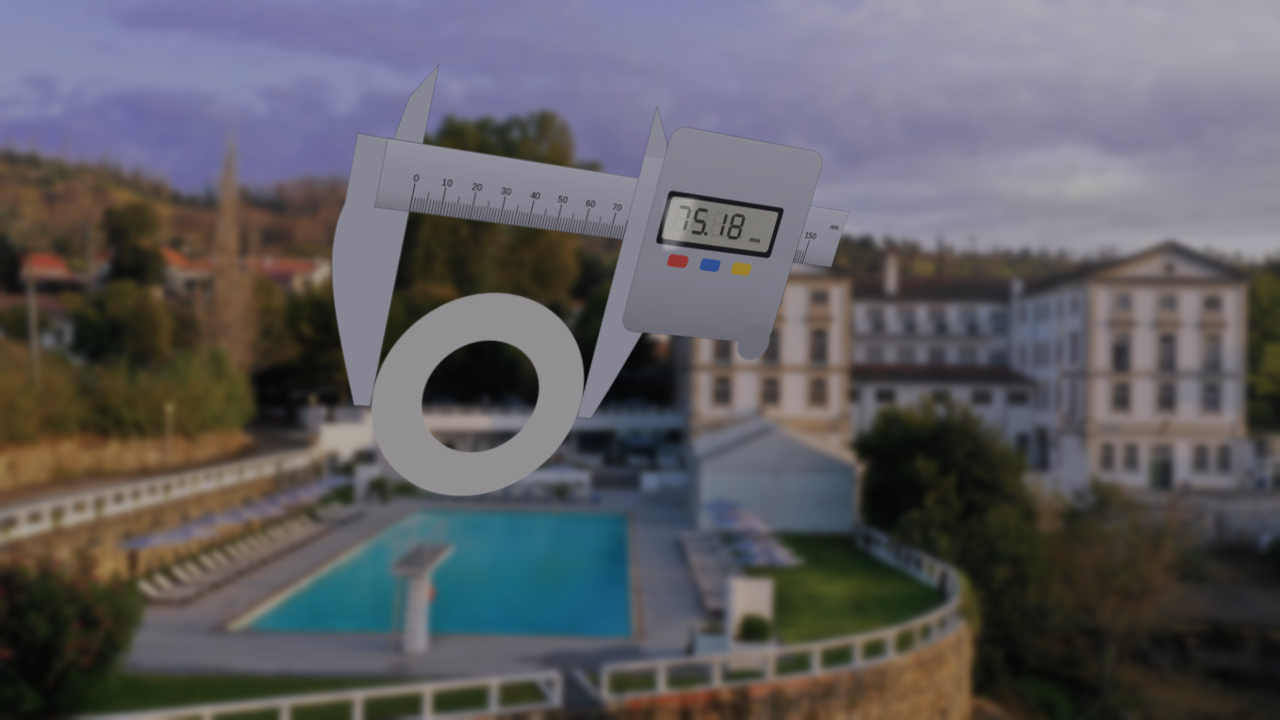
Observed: 75.18 mm
